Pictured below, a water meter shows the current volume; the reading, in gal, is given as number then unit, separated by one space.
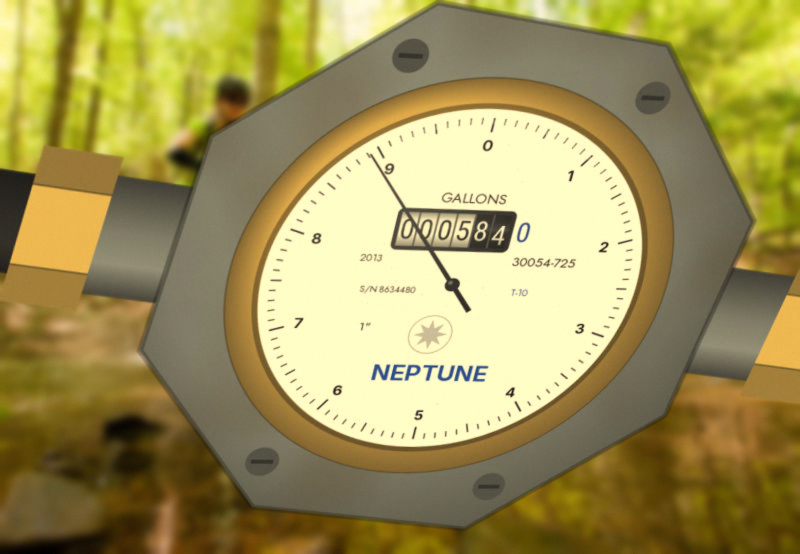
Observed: 5838.9 gal
